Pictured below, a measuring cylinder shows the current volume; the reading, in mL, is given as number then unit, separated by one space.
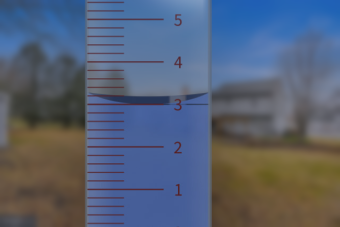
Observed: 3 mL
